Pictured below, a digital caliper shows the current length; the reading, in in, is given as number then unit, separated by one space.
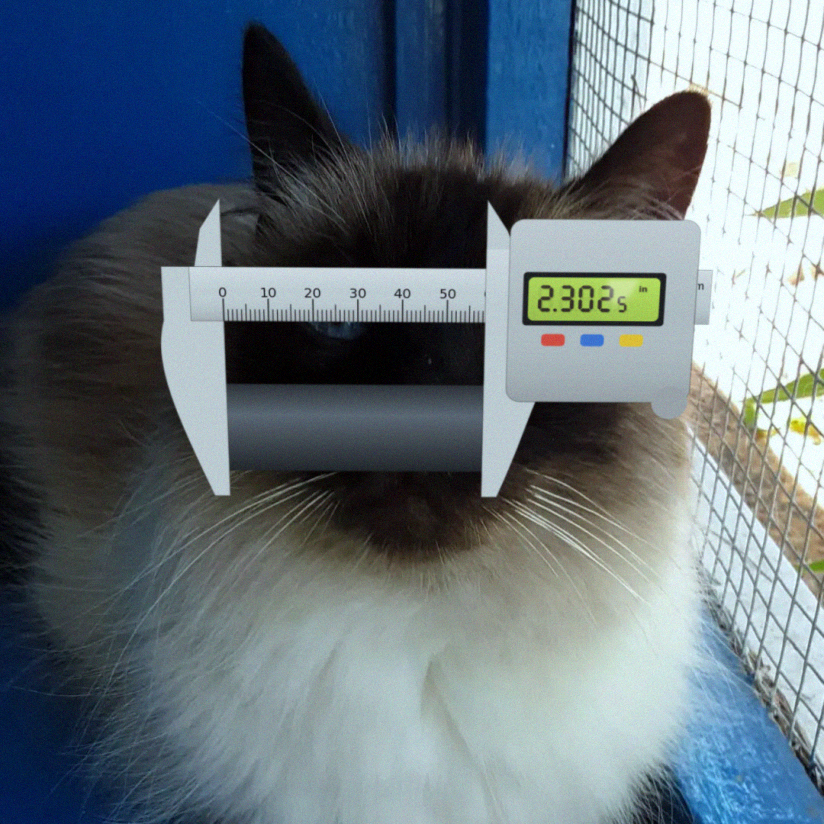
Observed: 2.3025 in
